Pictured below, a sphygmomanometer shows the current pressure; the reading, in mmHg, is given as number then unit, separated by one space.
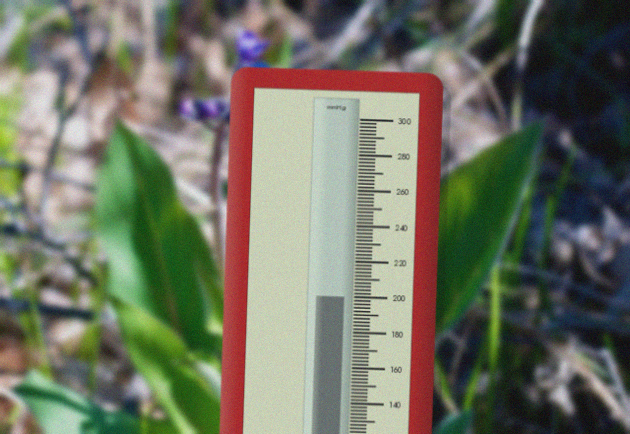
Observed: 200 mmHg
